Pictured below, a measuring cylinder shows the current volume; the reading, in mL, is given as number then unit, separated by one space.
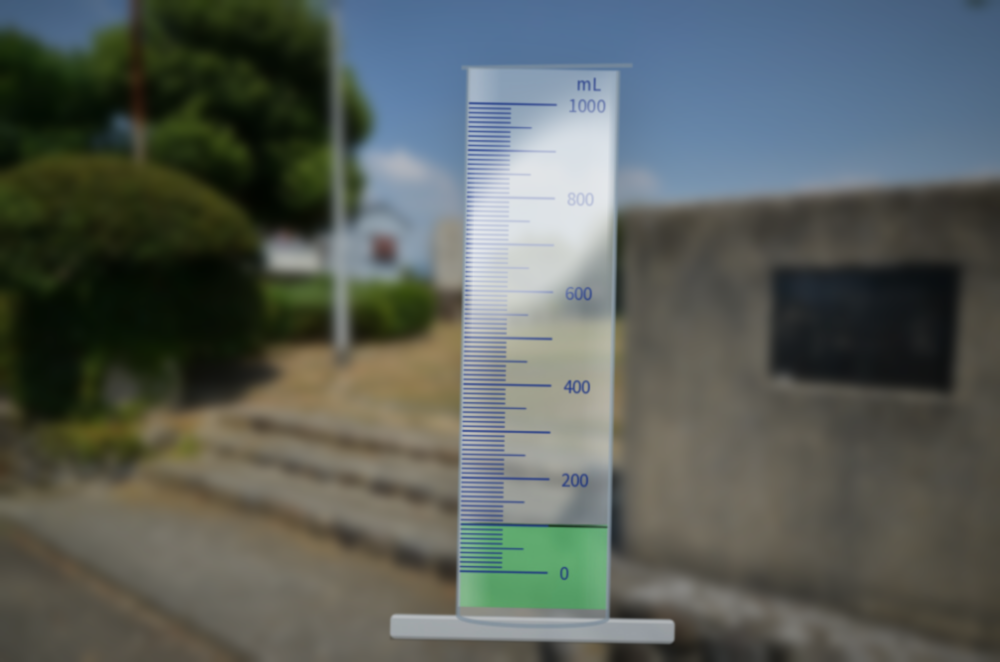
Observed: 100 mL
